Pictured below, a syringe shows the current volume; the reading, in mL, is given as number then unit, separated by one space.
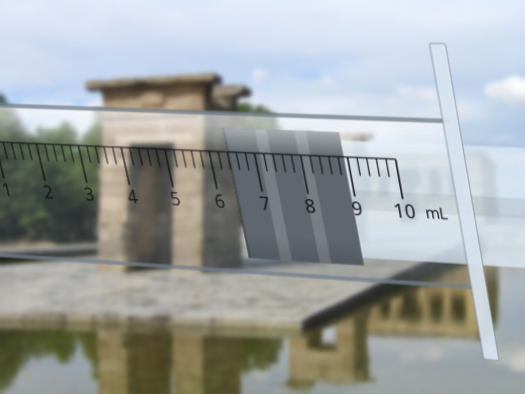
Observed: 6.4 mL
